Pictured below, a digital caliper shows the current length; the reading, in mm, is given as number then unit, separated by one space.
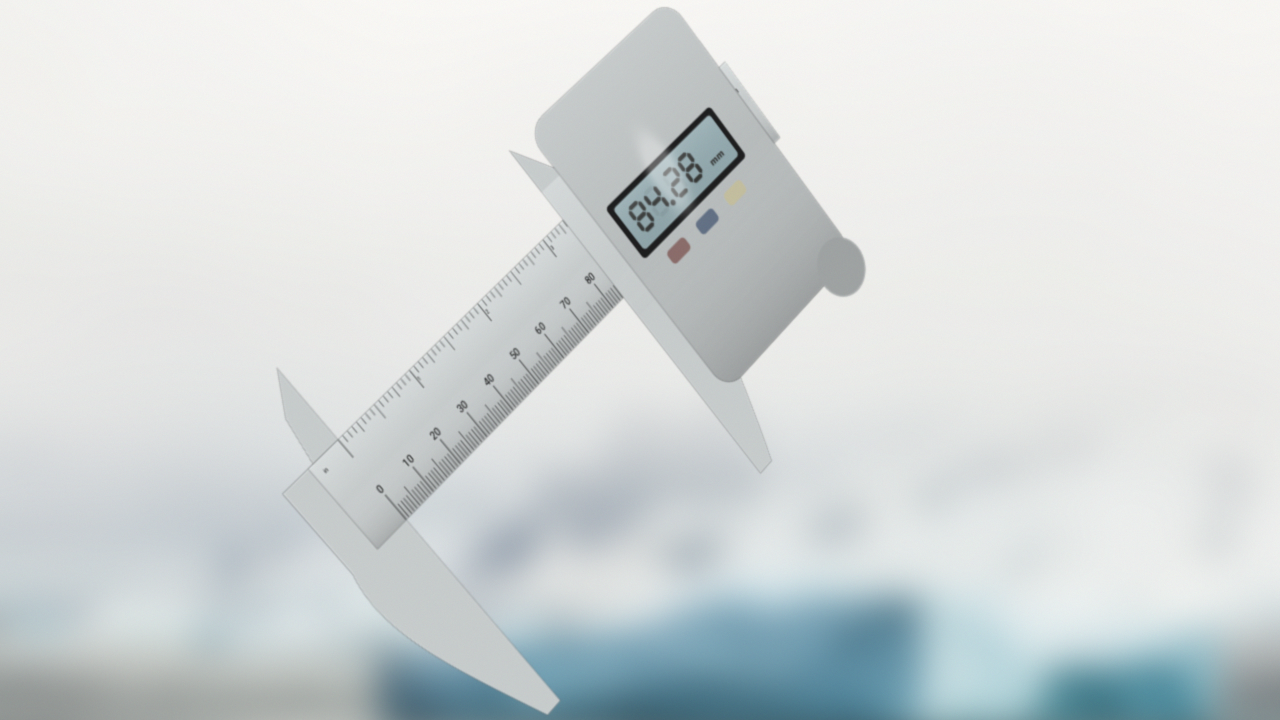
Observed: 84.28 mm
